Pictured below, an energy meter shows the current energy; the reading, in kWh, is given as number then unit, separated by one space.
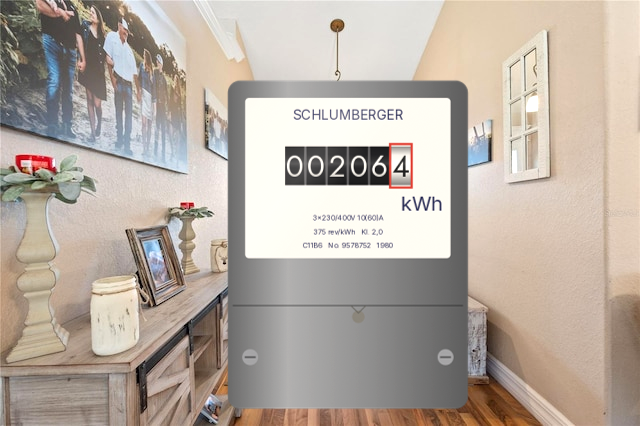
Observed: 206.4 kWh
